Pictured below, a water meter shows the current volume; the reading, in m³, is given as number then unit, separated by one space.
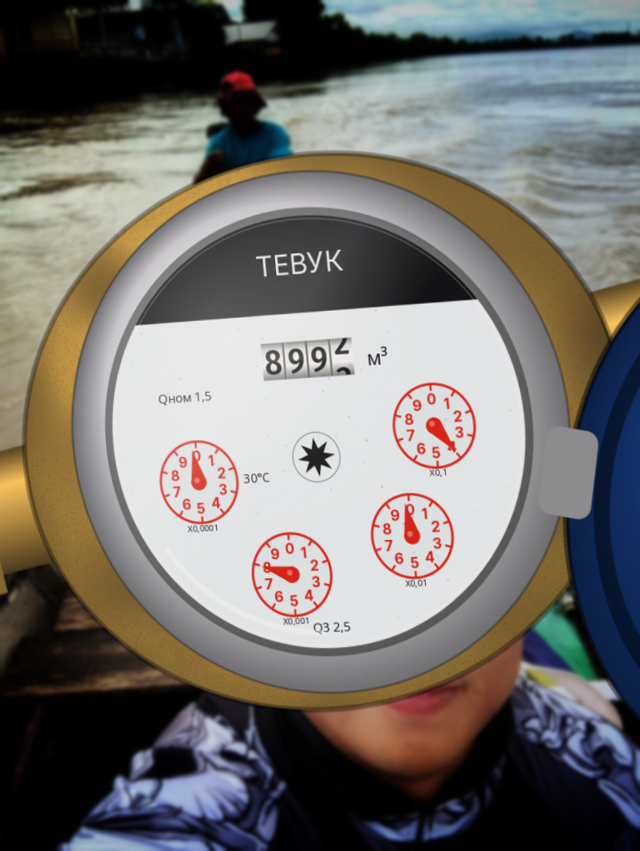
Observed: 8992.3979 m³
